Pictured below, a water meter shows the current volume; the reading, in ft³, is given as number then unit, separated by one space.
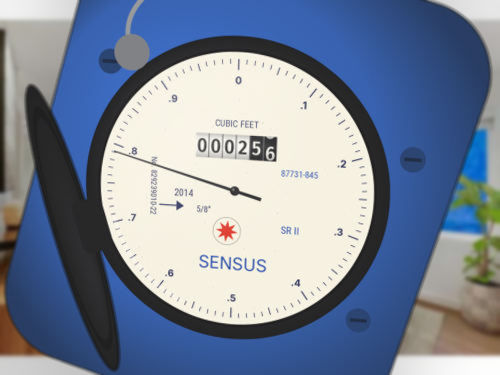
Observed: 255.79 ft³
